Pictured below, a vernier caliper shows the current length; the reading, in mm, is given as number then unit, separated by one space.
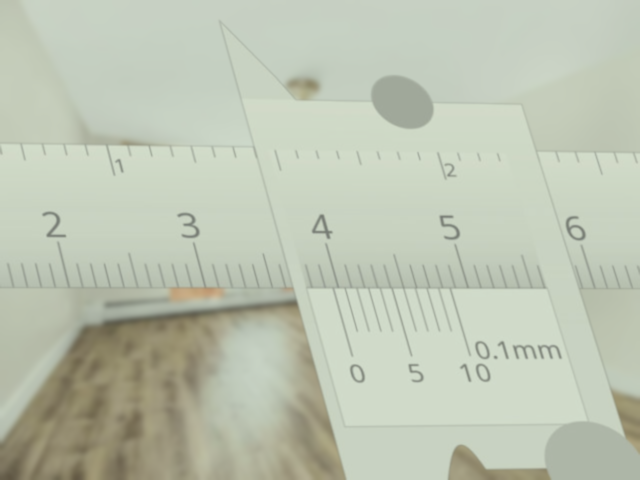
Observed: 39.6 mm
